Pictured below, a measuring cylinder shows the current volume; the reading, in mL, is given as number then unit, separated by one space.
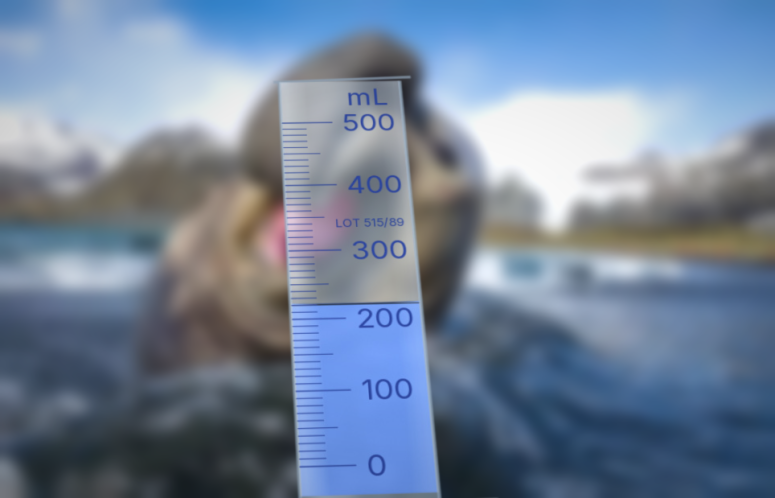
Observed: 220 mL
